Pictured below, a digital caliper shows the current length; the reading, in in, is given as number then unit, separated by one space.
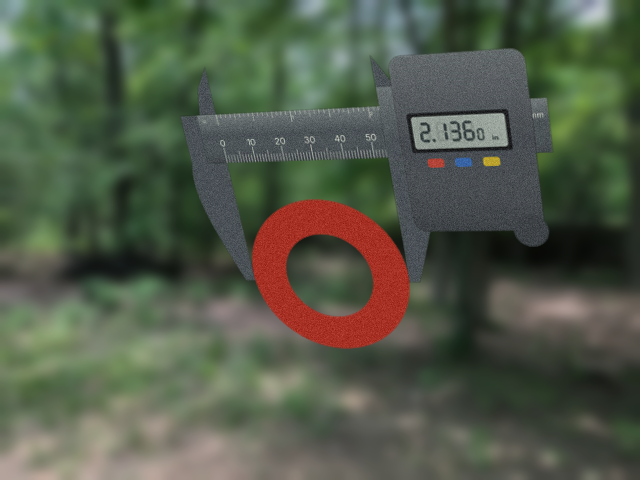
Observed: 2.1360 in
